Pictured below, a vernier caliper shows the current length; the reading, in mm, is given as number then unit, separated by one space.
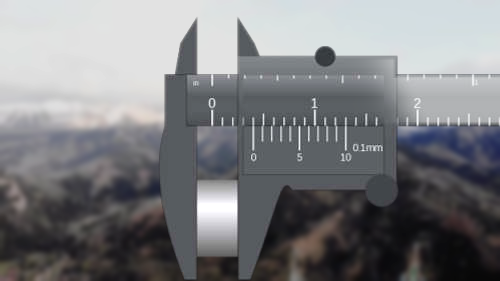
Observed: 4.0 mm
